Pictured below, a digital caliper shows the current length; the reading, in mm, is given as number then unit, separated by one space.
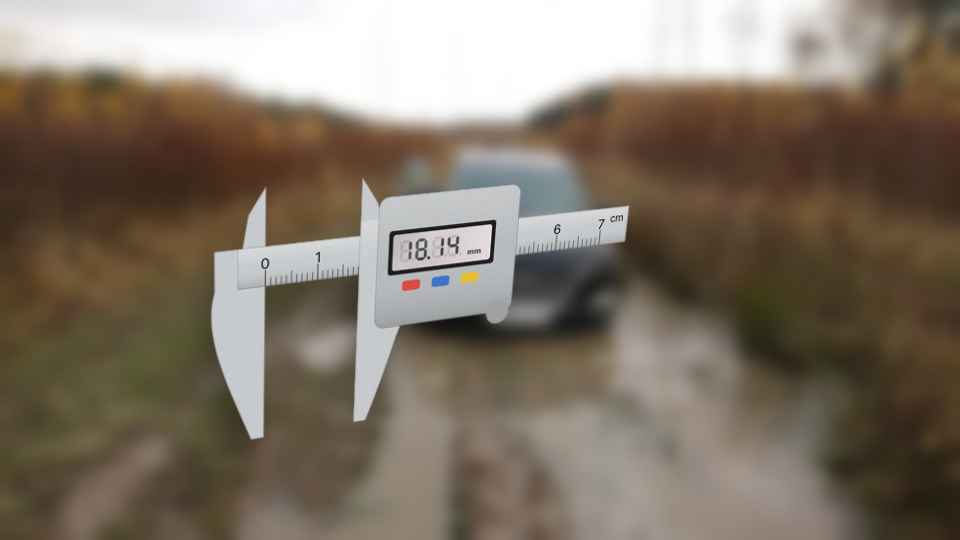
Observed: 18.14 mm
